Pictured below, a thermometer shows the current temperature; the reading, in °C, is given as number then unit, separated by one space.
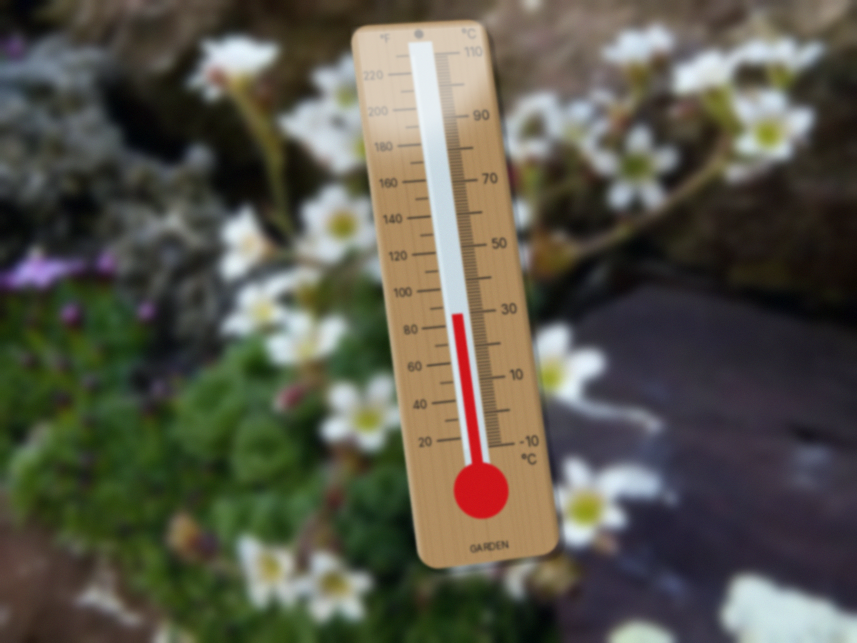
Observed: 30 °C
